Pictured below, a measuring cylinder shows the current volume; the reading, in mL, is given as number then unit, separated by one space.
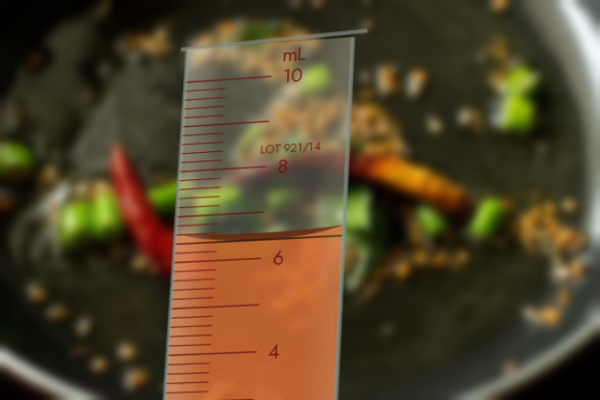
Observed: 6.4 mL
